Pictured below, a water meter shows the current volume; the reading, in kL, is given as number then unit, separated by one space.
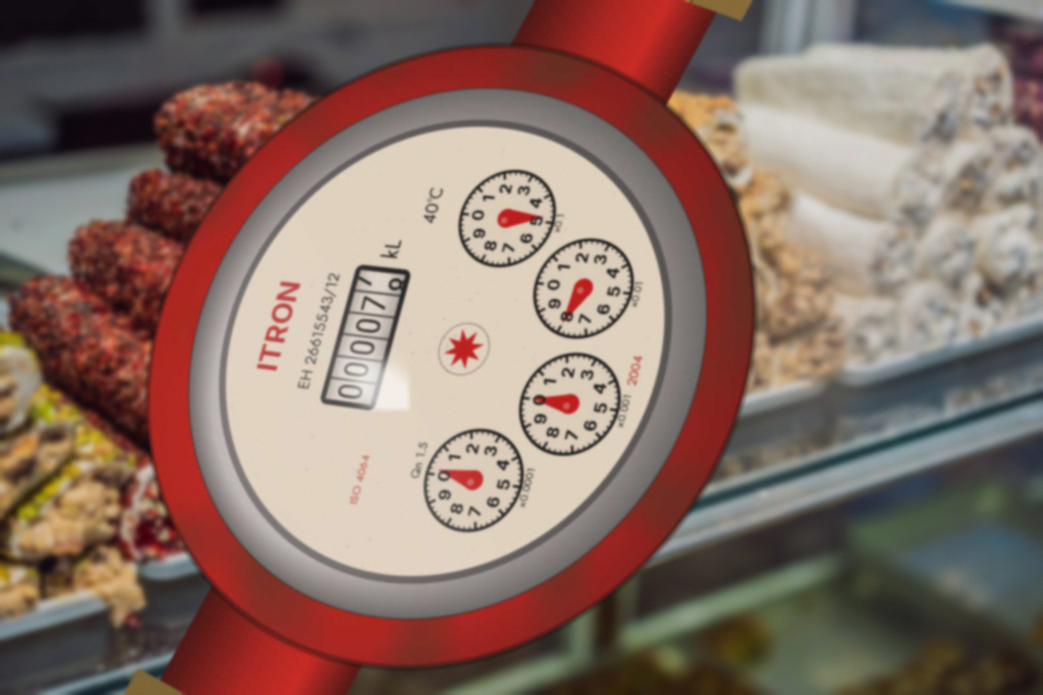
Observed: 77.4800 kL
